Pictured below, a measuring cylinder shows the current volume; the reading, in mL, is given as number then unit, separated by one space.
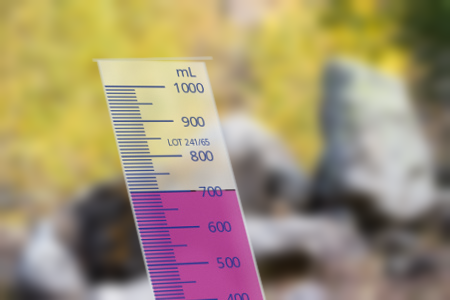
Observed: 700 mL
